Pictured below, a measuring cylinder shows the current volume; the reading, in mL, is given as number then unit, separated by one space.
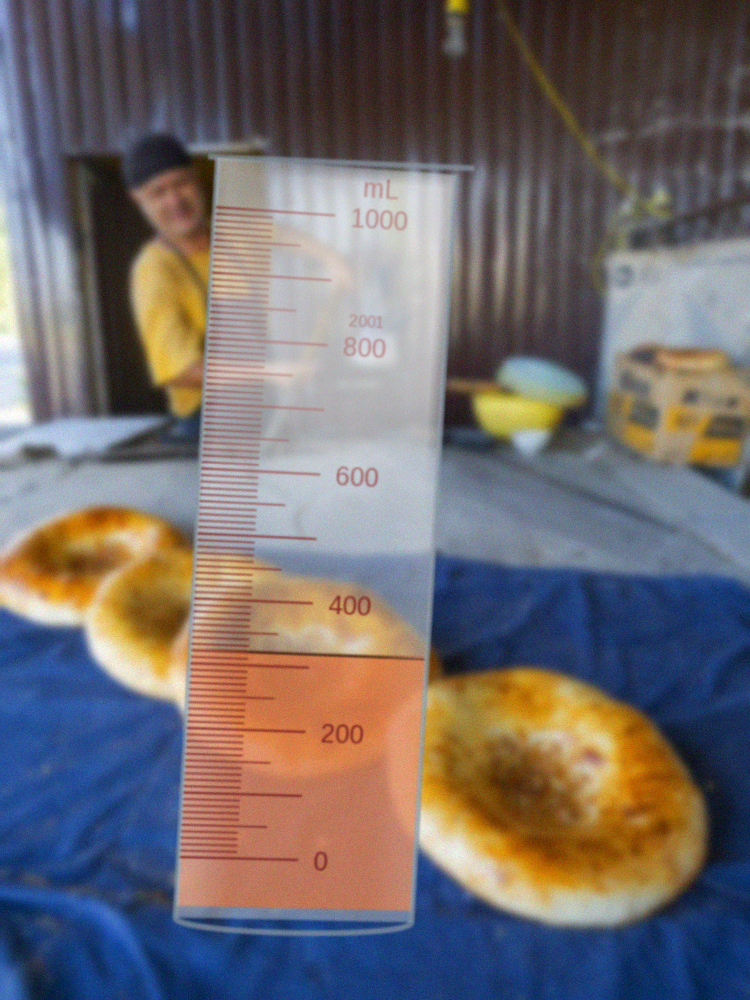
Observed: 320 mL
